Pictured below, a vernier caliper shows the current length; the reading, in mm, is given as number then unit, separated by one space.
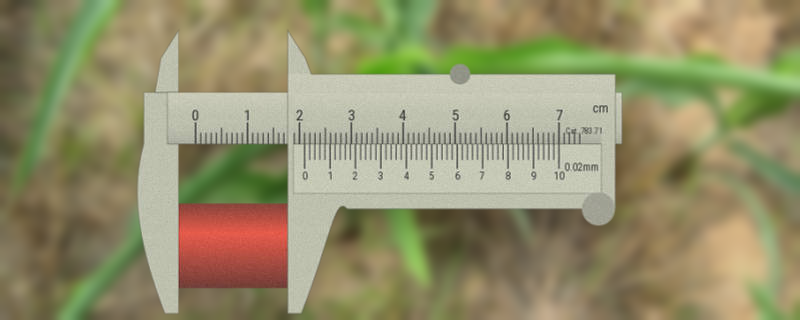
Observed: 21.0 mm
